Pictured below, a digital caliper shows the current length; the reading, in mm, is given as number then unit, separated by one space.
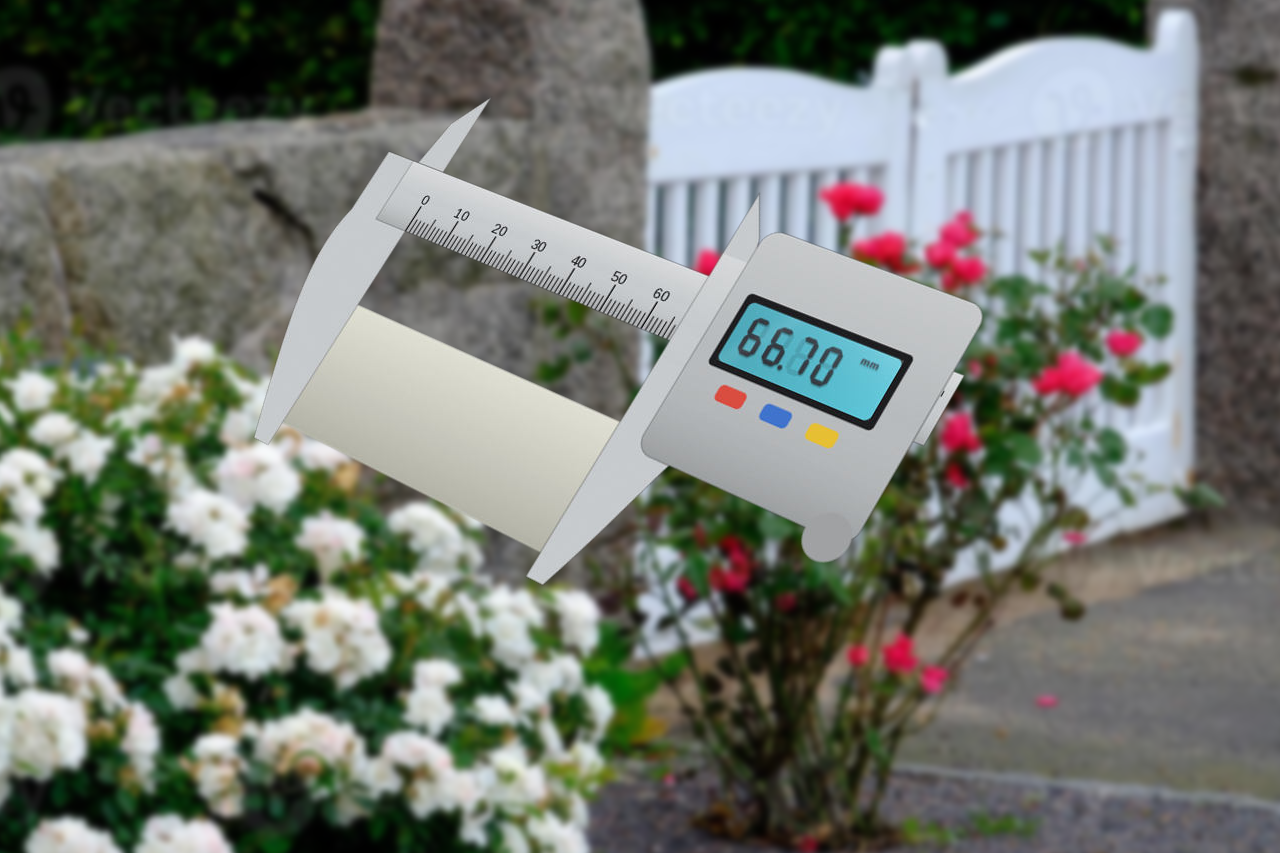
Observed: 66.70 mm
